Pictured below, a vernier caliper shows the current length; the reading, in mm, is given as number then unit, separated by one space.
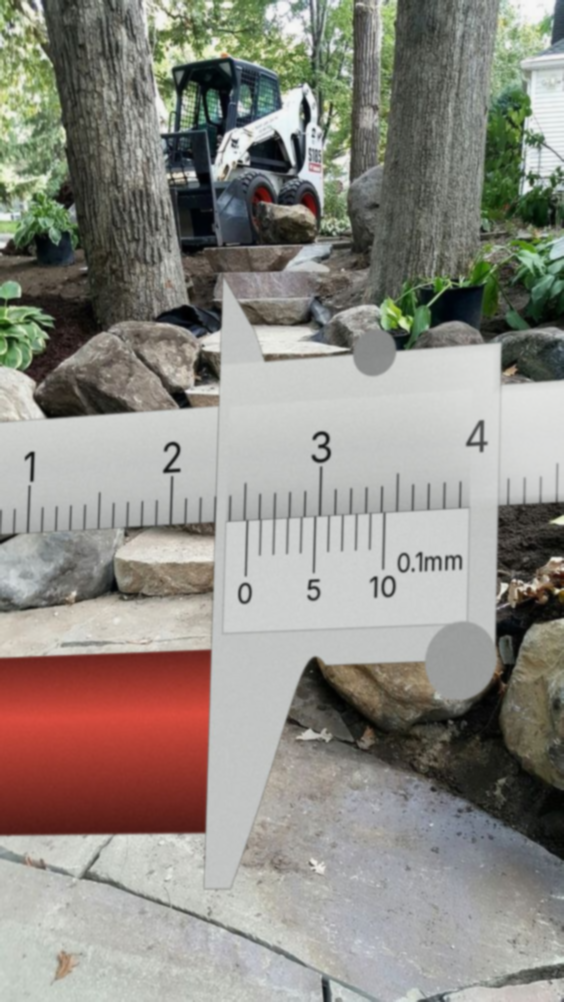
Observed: 25.2 mm
